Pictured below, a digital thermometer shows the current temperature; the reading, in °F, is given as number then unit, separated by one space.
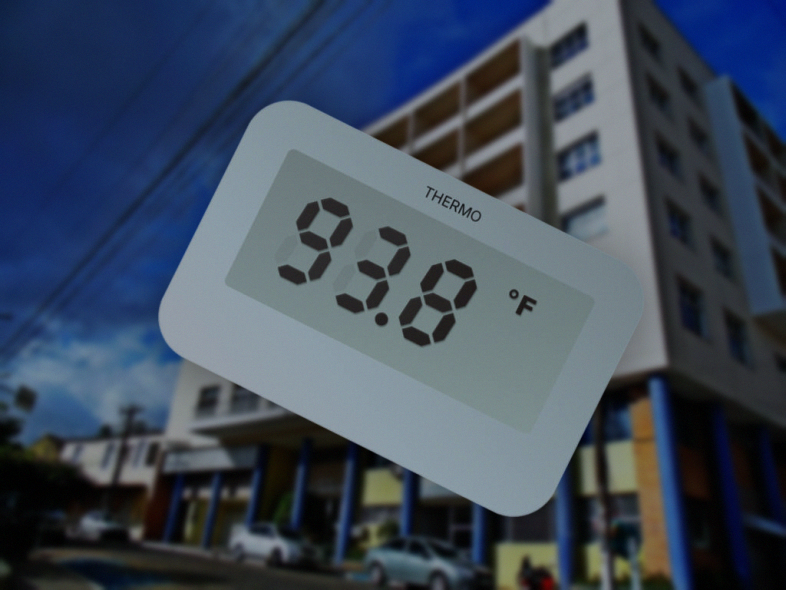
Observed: 93.8 °F
